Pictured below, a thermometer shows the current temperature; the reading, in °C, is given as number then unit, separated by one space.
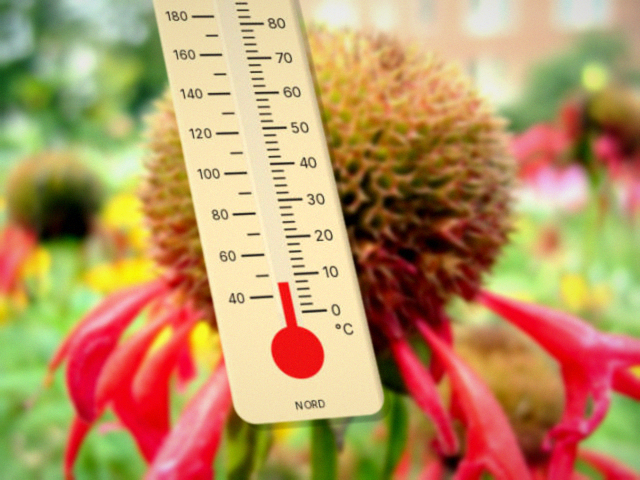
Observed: 8 °C
